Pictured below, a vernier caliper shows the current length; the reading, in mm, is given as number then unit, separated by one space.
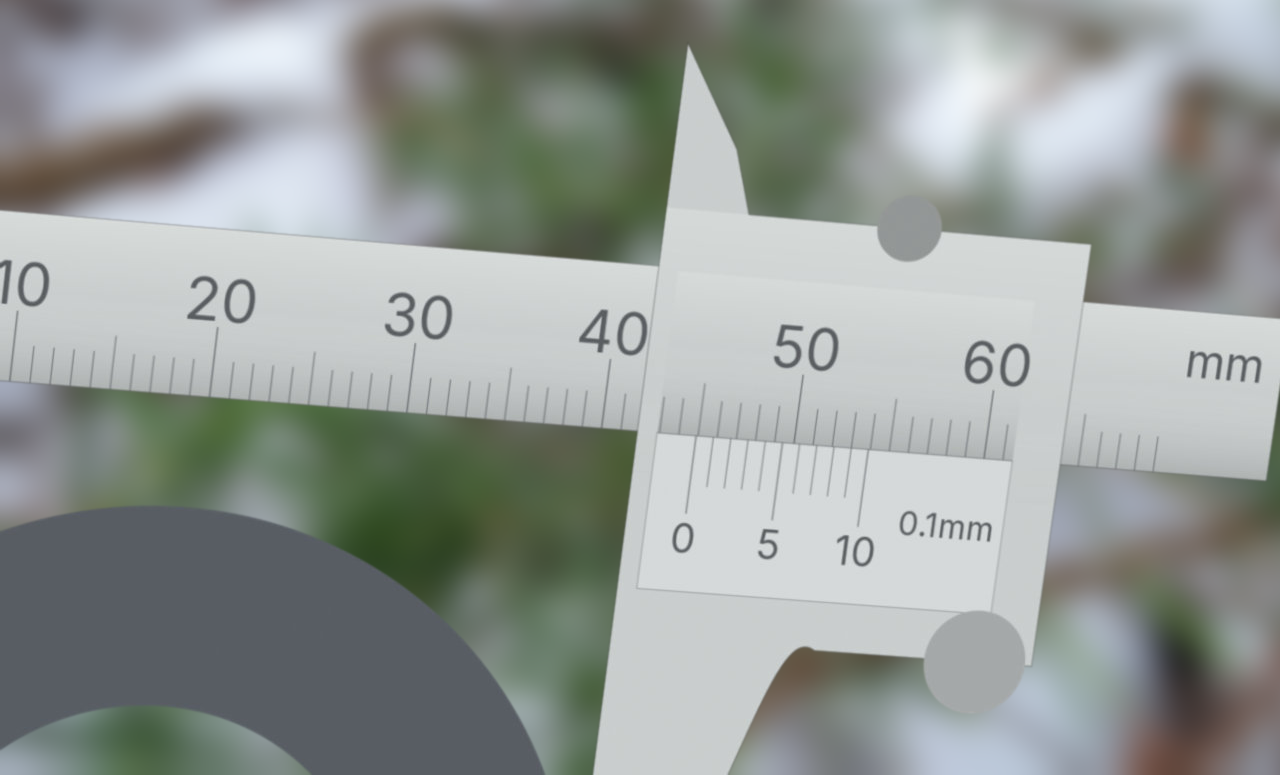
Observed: 44.9 mm
